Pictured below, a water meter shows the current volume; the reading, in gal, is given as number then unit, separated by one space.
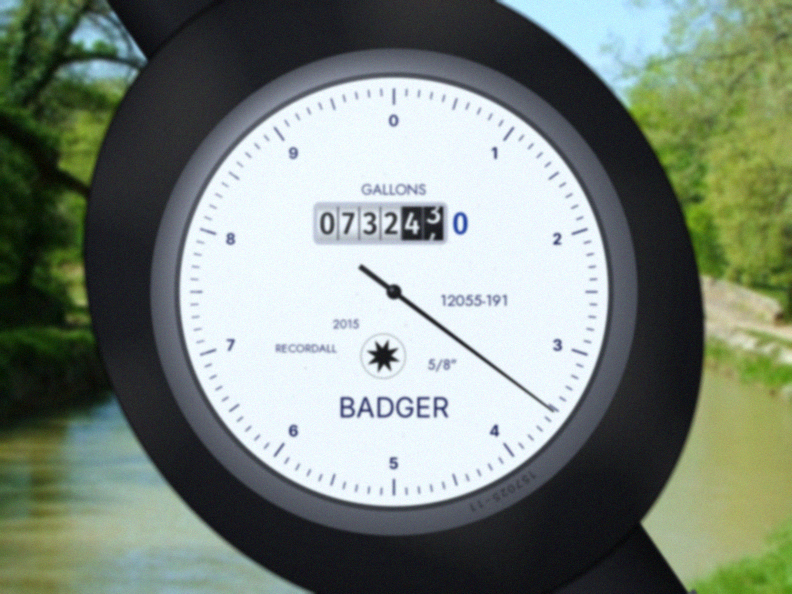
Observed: 732433.5 gal
